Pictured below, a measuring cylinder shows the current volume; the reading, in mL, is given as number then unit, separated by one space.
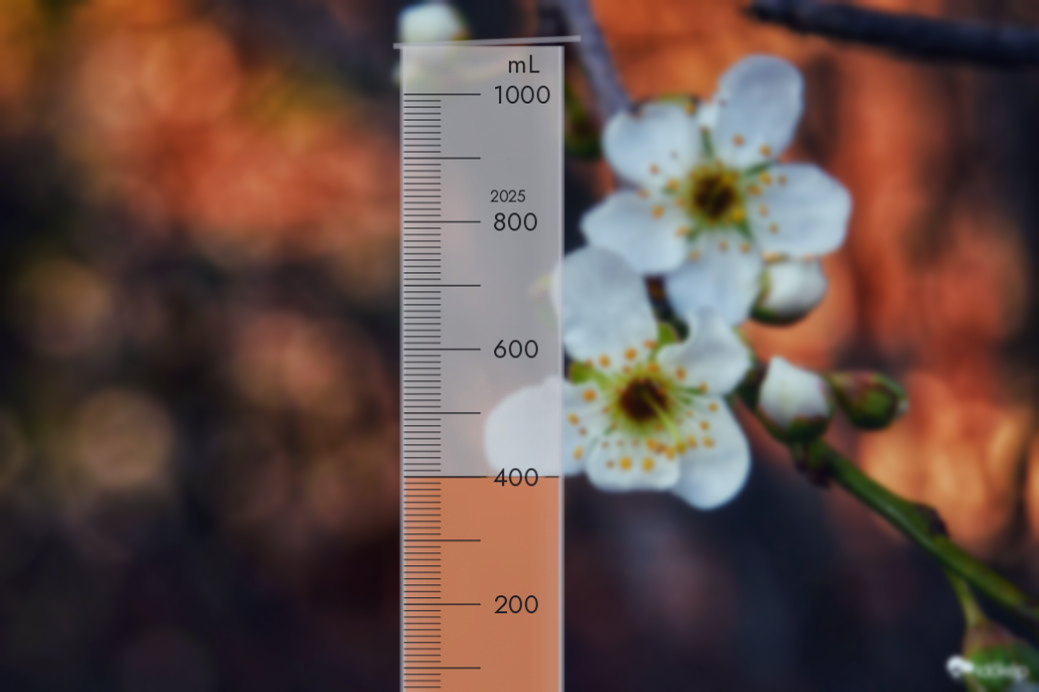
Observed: 400 mL
